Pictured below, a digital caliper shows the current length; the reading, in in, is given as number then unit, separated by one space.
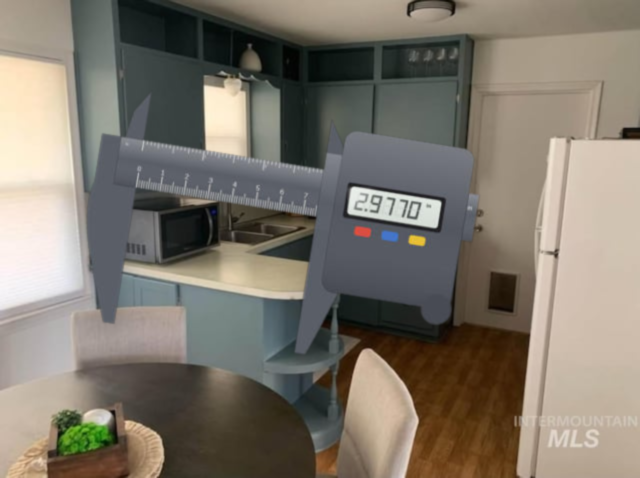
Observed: 2.9770 in
